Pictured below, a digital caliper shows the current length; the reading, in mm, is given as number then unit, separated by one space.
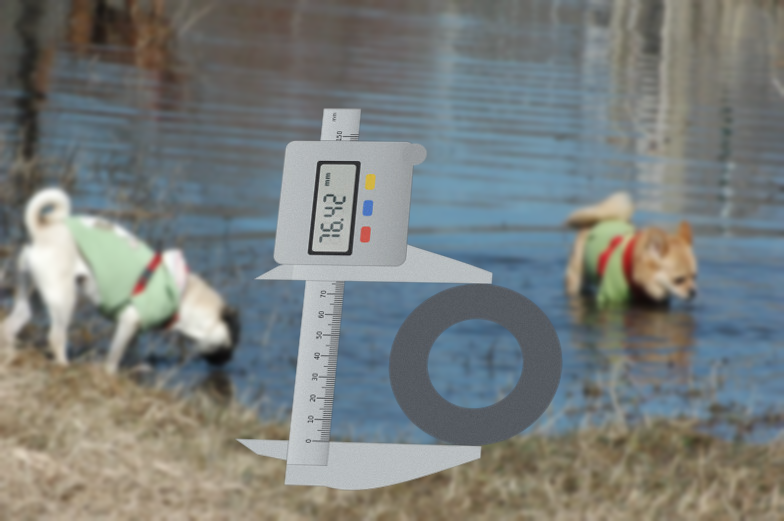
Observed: 76.42 mm
